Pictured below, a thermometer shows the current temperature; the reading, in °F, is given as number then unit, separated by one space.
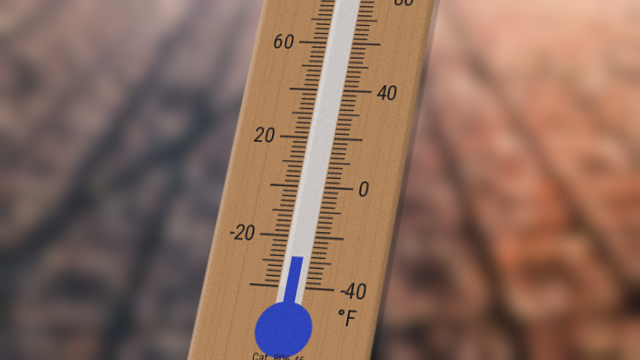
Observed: -28 °F
